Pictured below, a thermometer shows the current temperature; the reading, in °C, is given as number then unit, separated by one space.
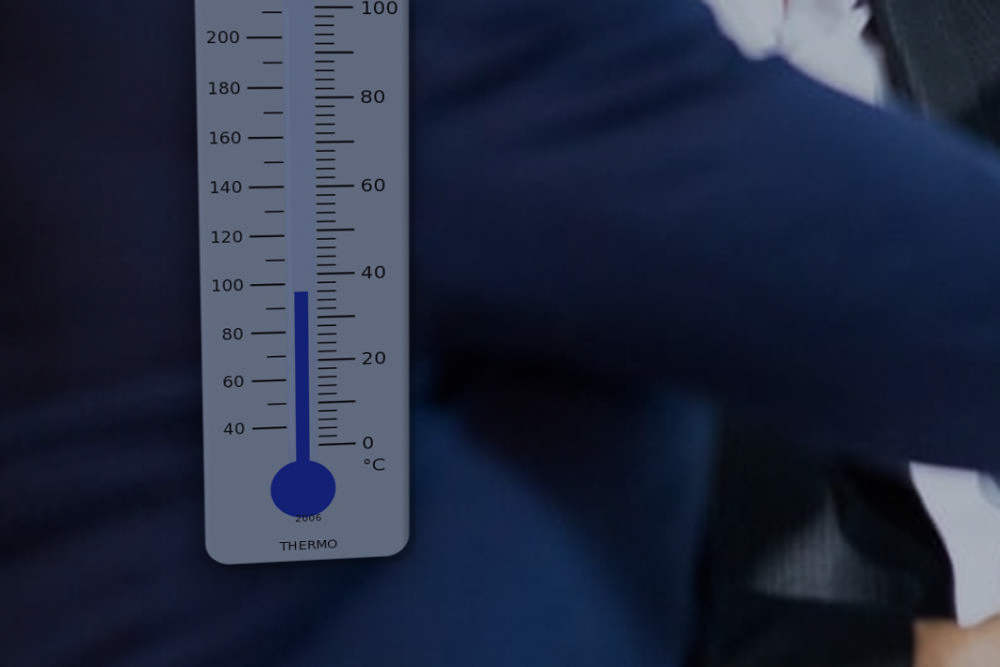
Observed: 36 °C
